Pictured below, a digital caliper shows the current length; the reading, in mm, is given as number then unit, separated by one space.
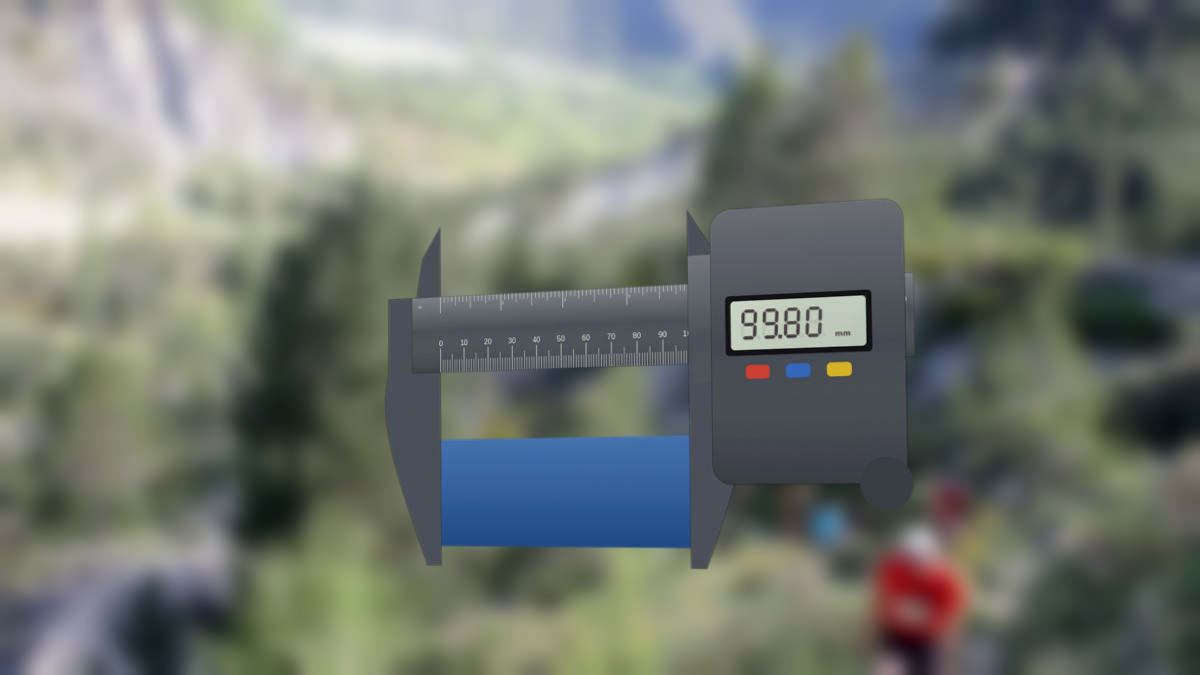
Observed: 99.80 mm
